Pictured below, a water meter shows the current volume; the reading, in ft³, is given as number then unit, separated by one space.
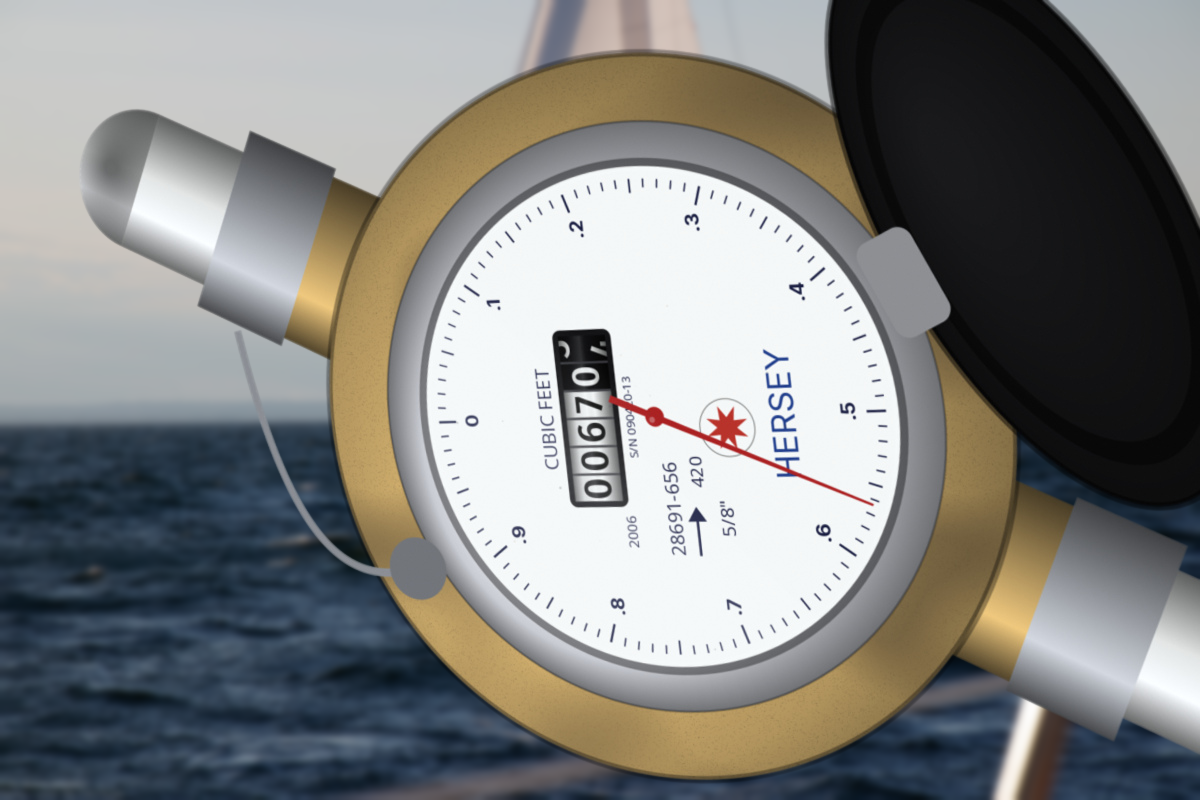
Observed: 6703.56 ft³
